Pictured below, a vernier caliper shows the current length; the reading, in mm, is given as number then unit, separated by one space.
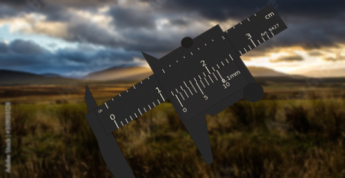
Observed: 12.4 mm
